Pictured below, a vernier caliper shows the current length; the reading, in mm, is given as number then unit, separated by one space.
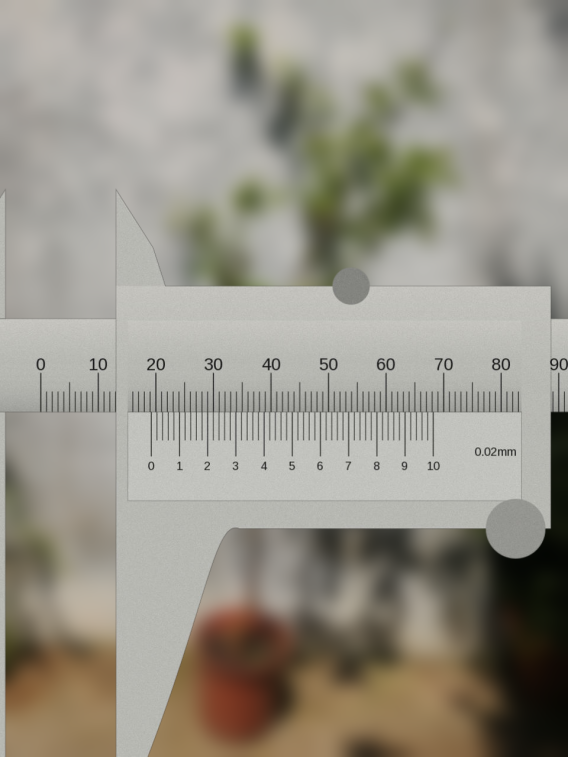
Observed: 19.2 mm
